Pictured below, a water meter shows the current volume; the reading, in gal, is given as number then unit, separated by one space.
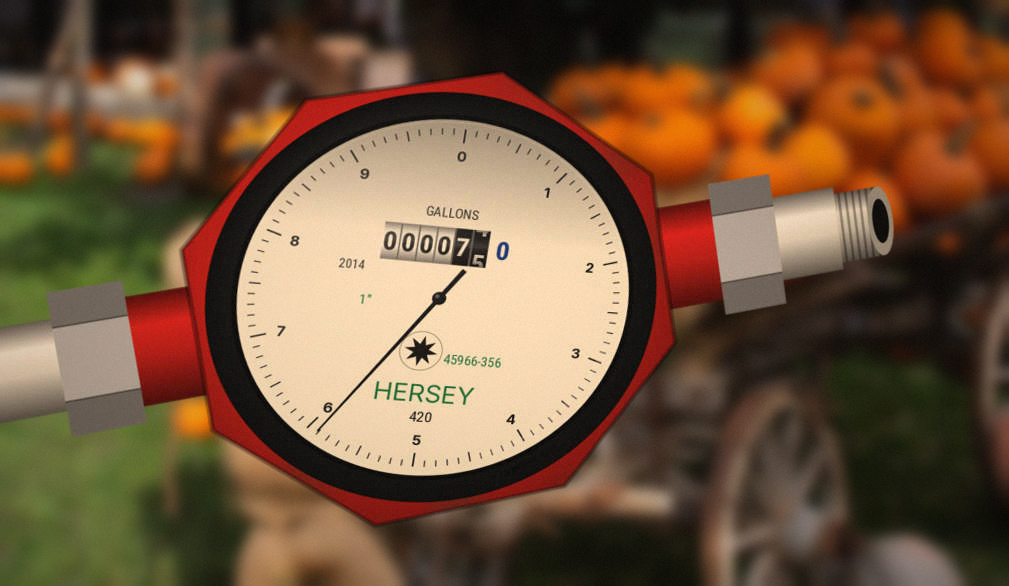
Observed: 745.9 gal
